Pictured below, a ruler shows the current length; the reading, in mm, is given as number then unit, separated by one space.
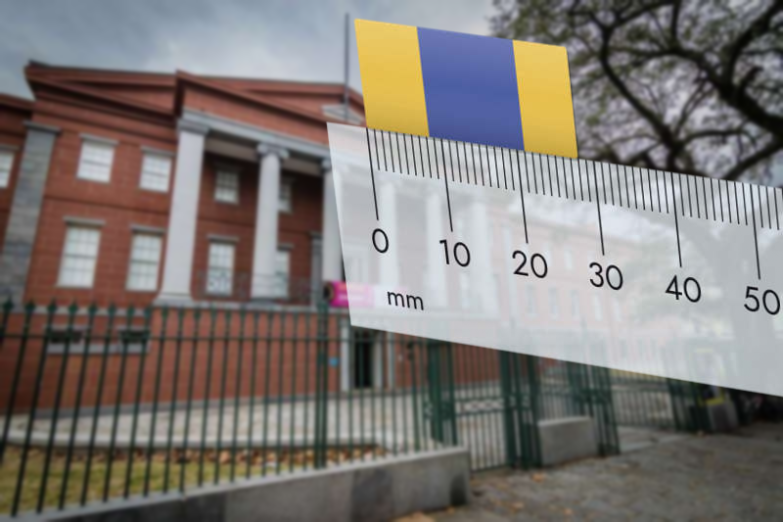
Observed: 28 mm
